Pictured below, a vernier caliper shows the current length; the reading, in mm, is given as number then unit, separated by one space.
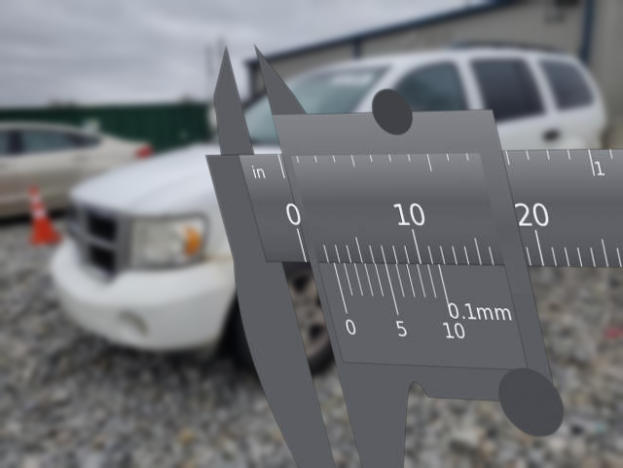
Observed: 2.5 mm
